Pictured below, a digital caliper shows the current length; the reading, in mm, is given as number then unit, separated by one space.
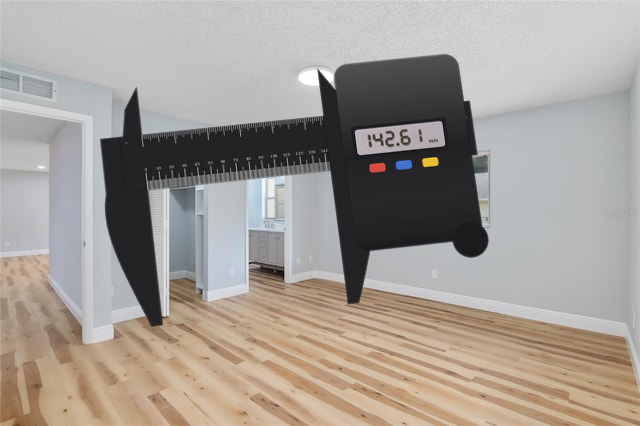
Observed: 142.61 mm
